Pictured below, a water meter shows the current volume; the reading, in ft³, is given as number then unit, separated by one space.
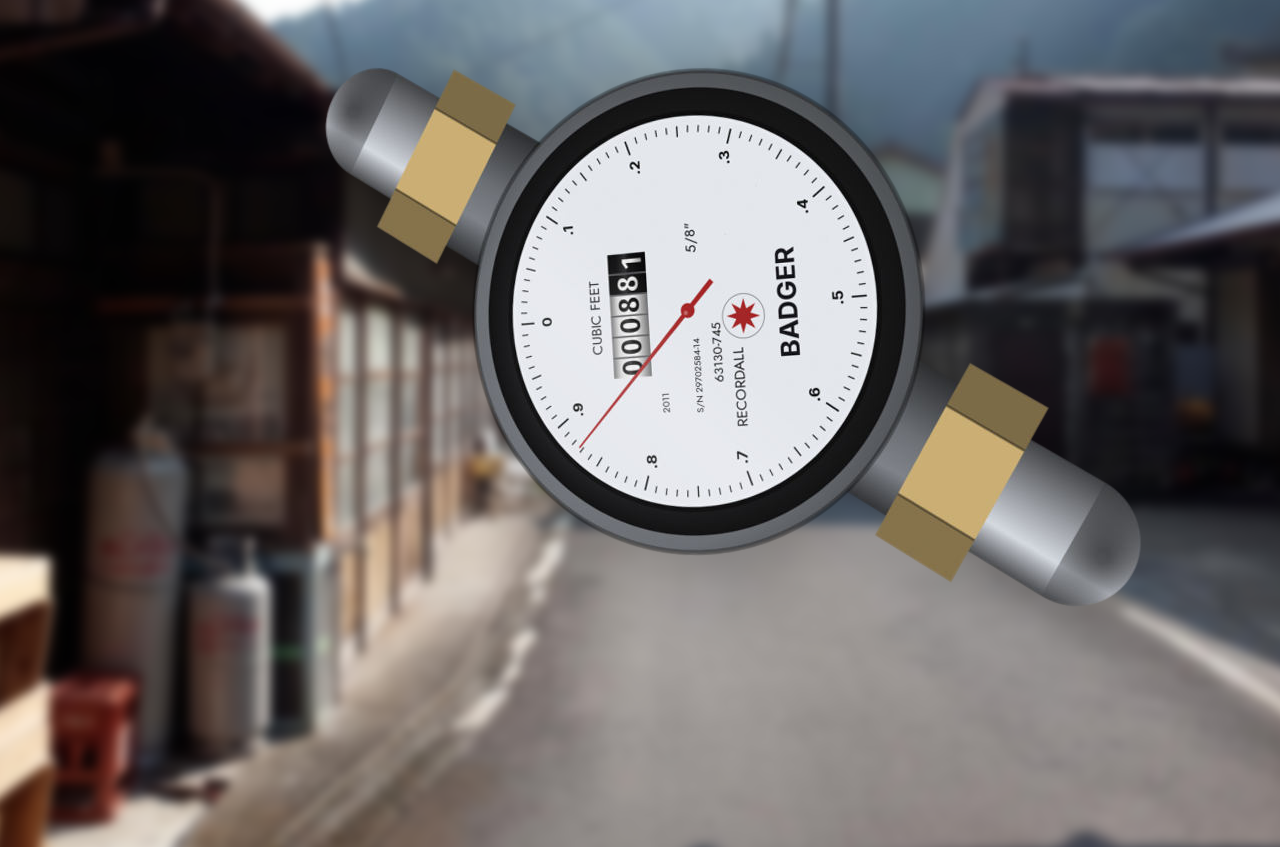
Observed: 880.87 ft³
